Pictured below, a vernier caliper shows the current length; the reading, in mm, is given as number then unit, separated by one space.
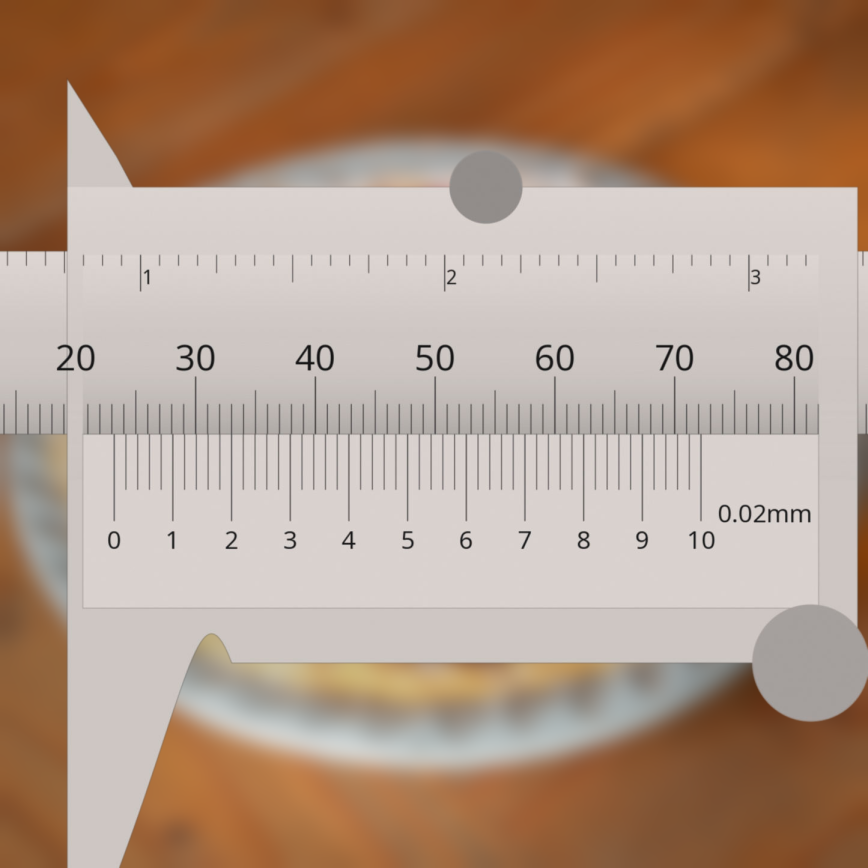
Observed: 23.2 mm
